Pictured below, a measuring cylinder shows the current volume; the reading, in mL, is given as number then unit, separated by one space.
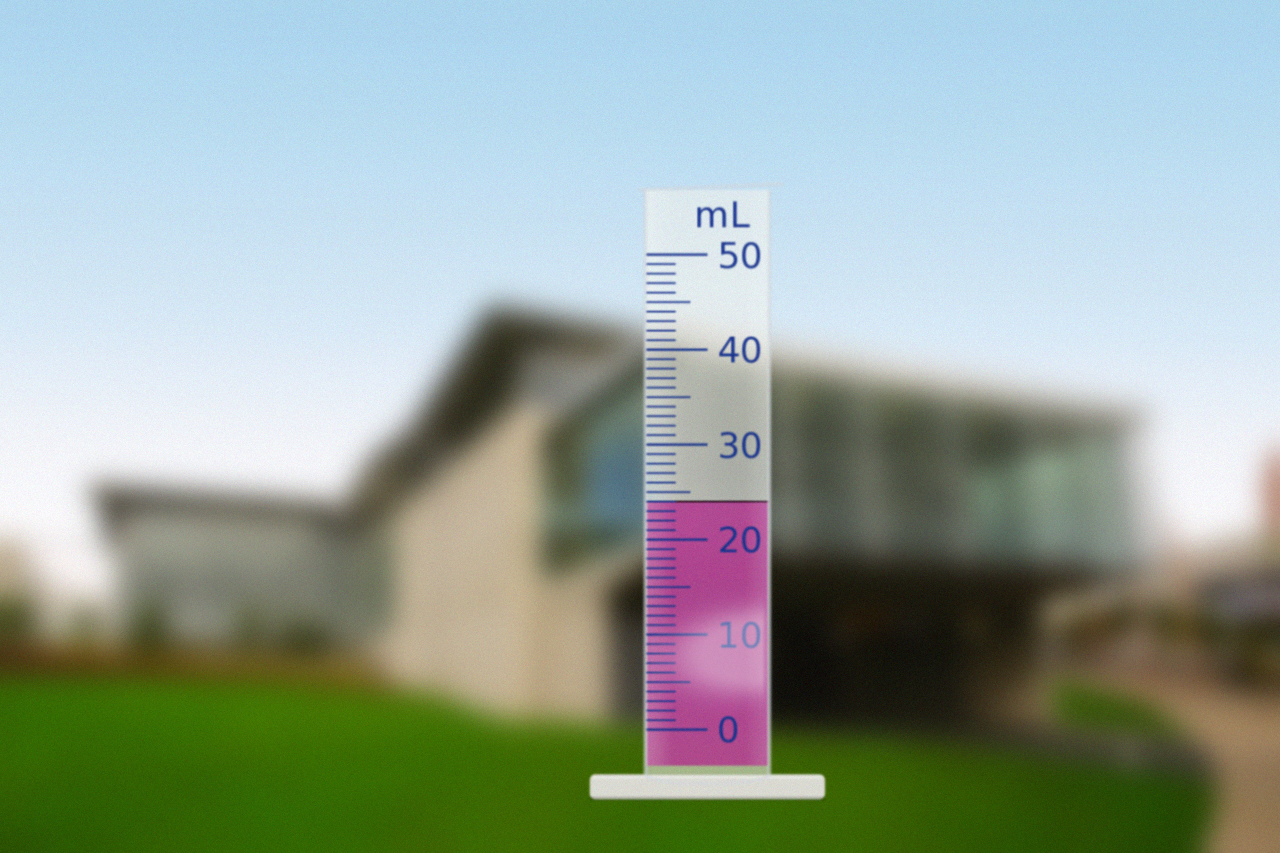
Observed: 24 mL
